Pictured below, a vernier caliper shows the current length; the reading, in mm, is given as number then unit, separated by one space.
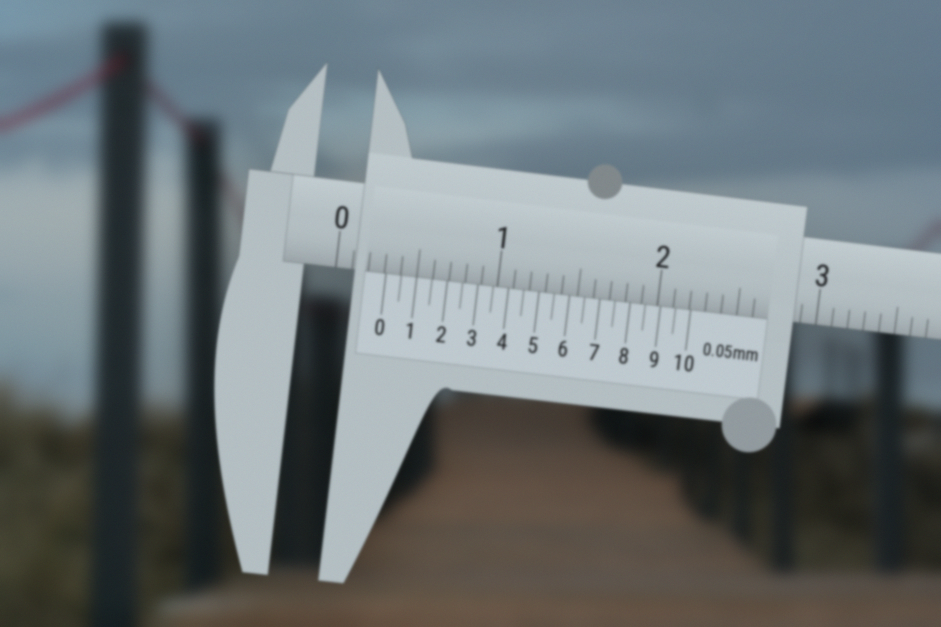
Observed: 3.1 mm
